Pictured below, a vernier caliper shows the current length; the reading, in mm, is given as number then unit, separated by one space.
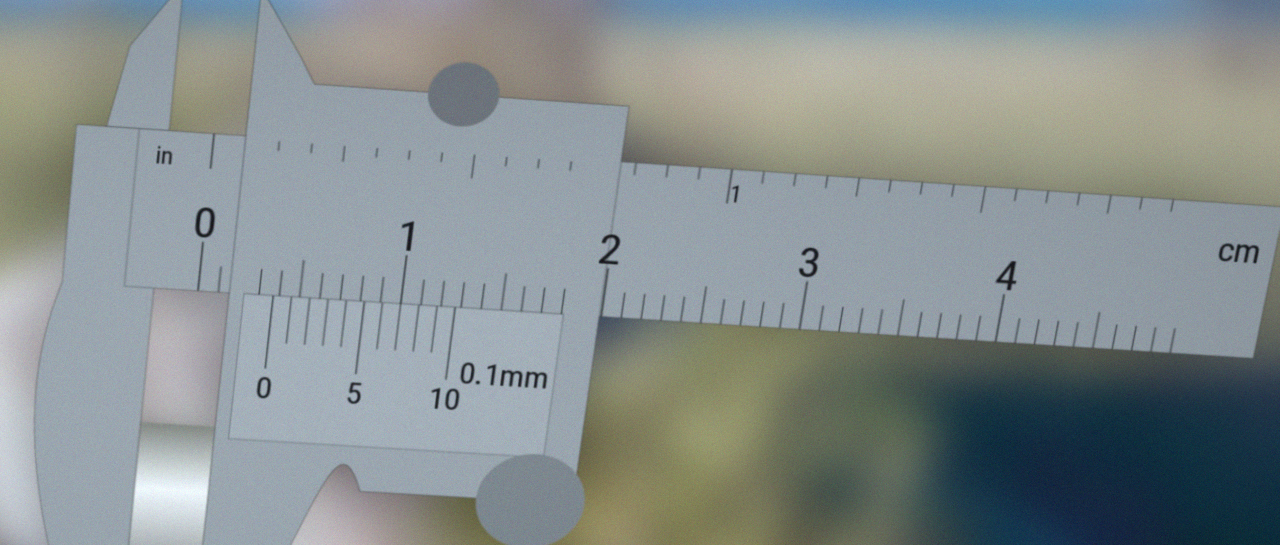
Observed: 3.7 mm
